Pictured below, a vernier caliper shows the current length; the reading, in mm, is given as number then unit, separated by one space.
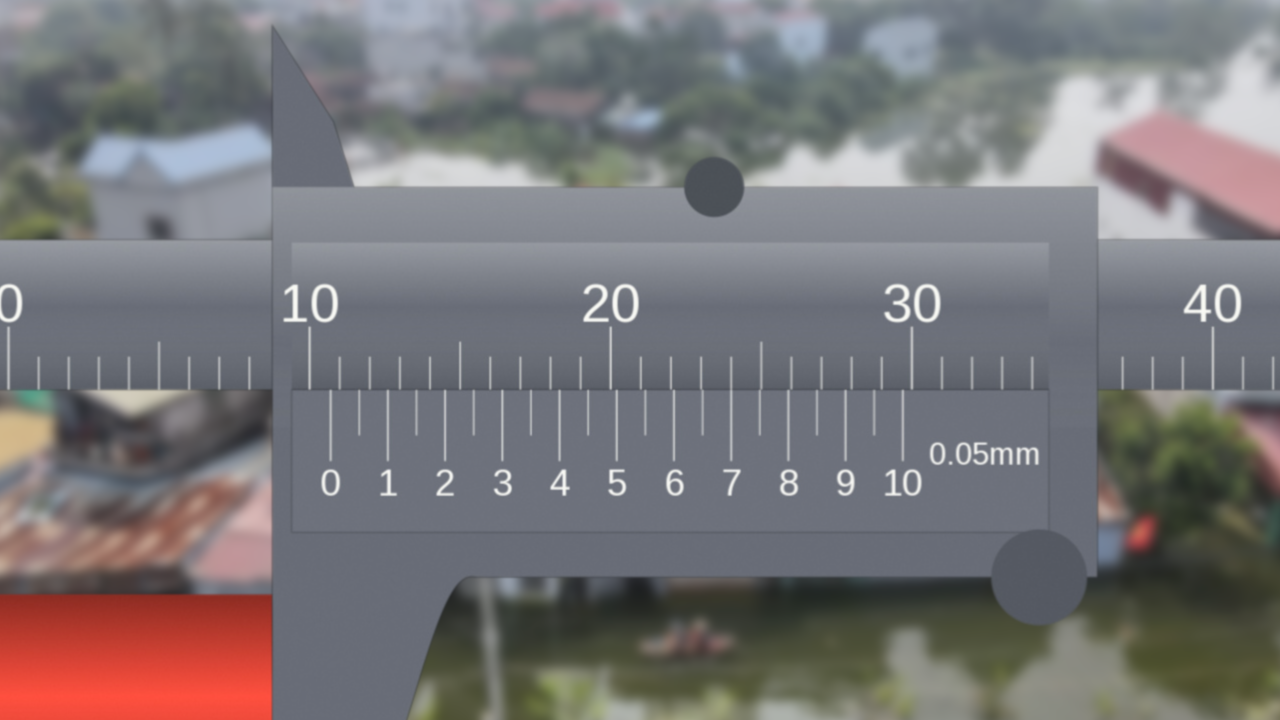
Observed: 10.70 mm
